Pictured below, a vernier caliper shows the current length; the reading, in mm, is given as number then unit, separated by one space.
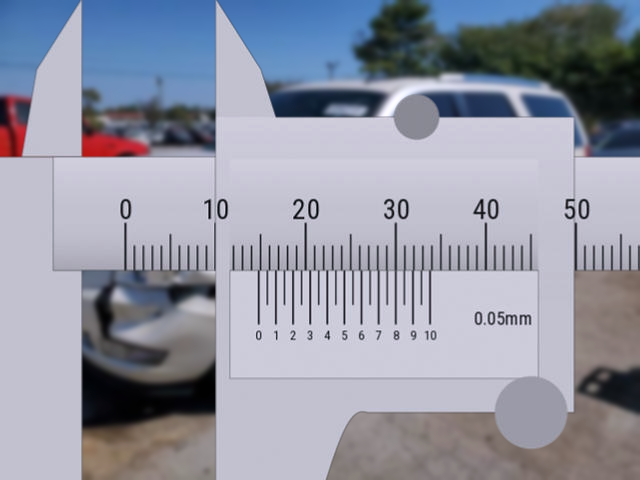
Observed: 14.8 mm
